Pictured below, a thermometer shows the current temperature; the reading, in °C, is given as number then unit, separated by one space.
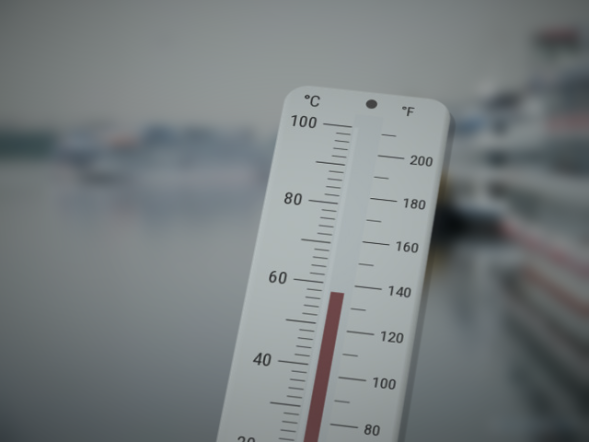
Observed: 58 °C
